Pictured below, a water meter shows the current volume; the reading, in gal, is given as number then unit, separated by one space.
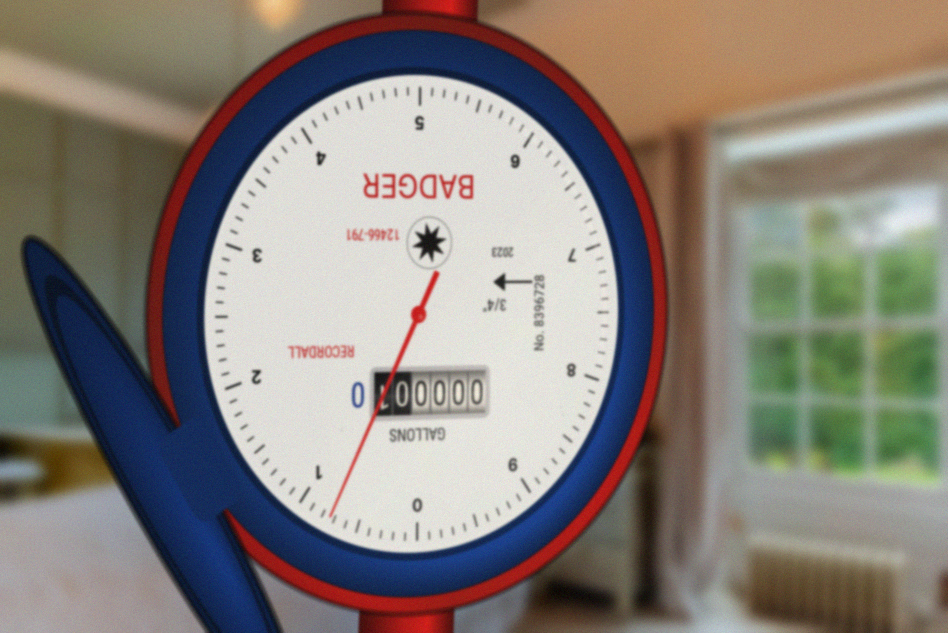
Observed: 10.7 gal
